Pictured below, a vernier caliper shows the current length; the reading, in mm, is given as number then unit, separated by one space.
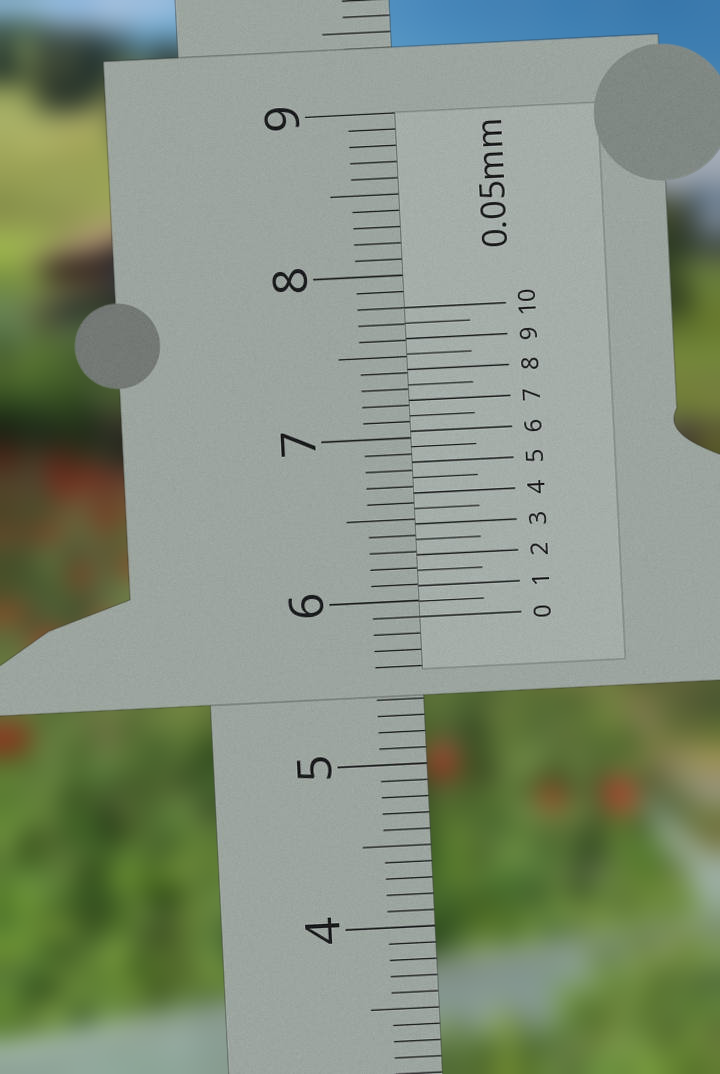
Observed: 59.0 mm
